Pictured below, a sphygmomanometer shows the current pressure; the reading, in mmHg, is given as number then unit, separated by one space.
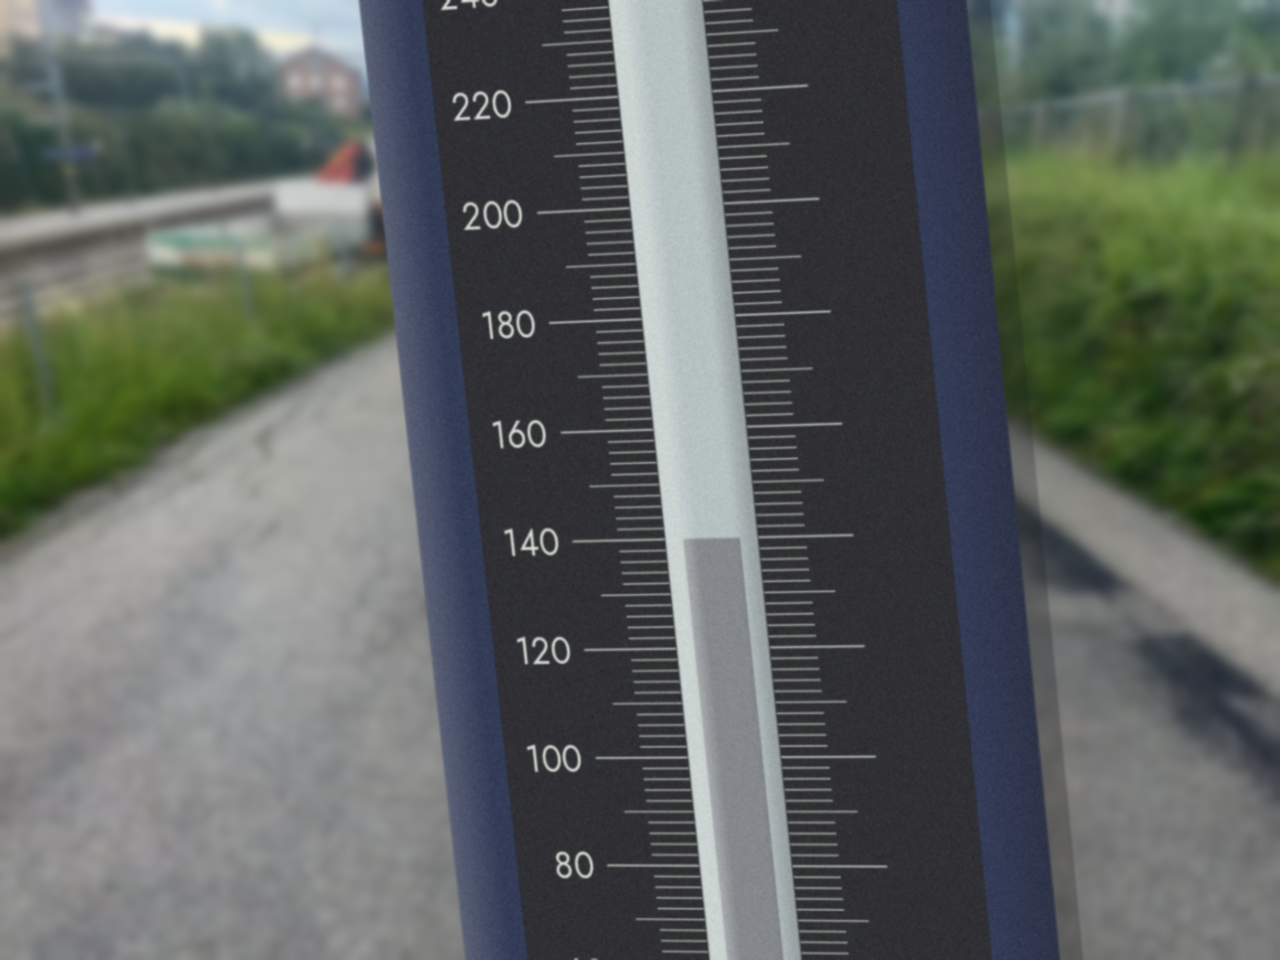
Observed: 140 mmHg
